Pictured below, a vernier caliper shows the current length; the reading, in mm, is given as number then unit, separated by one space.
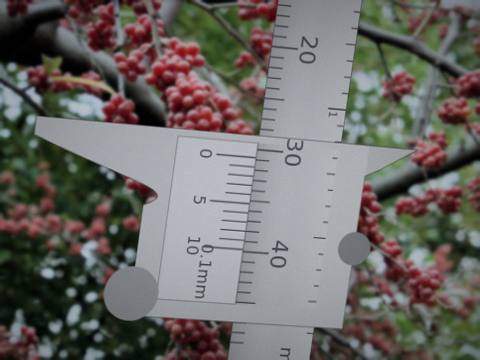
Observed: 30.8 mm
